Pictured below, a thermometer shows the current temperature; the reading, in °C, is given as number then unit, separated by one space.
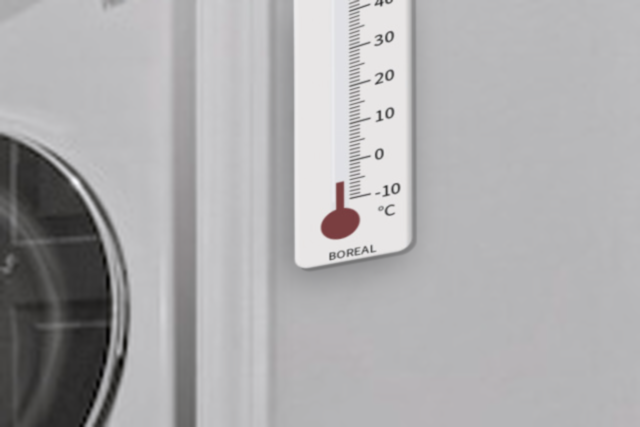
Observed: -5 °C
